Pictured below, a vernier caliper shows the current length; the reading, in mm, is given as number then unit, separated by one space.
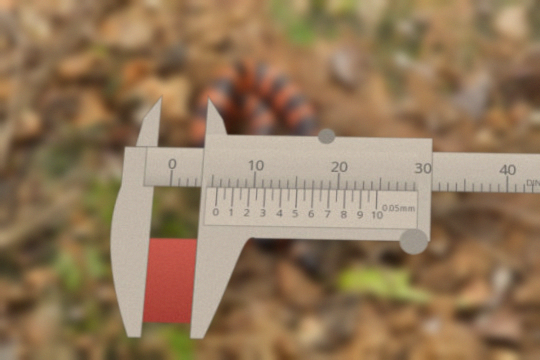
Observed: 5.6 mm
